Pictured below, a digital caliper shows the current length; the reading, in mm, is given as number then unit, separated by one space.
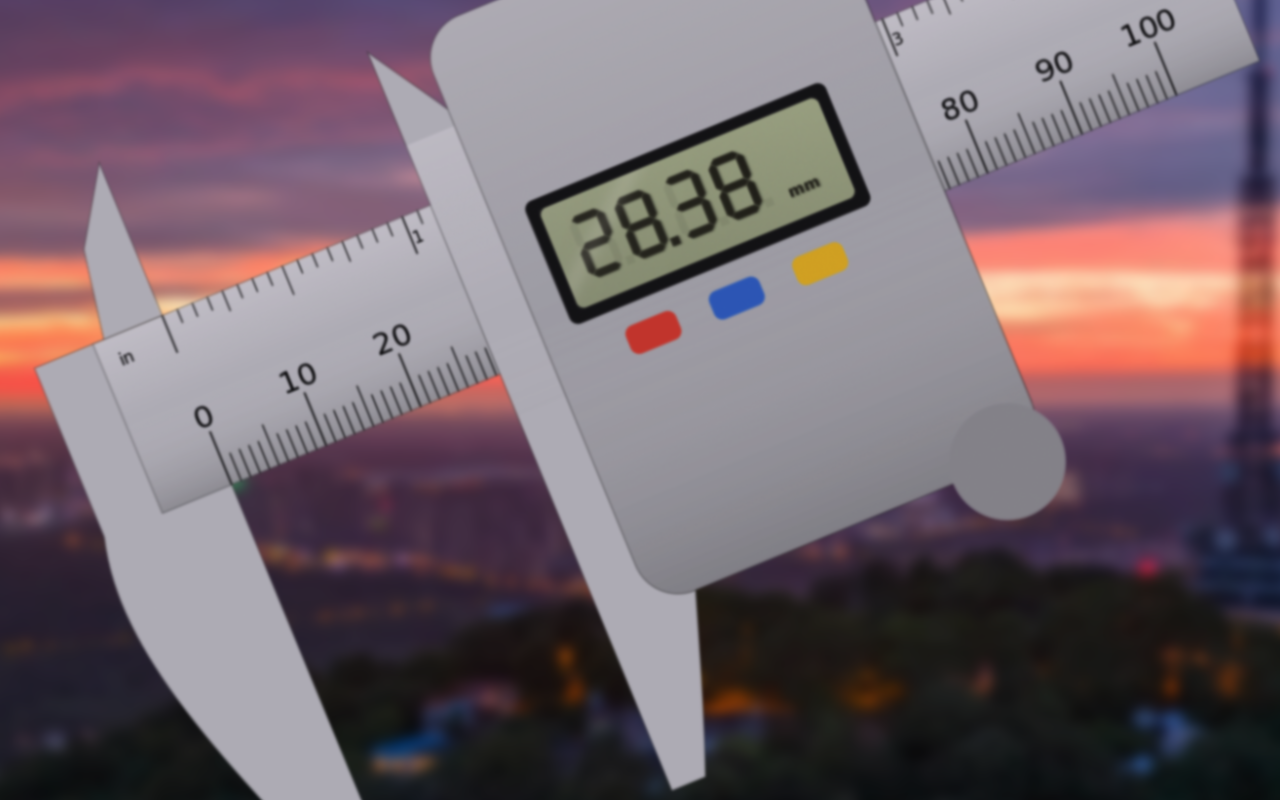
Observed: 28.38 mm
